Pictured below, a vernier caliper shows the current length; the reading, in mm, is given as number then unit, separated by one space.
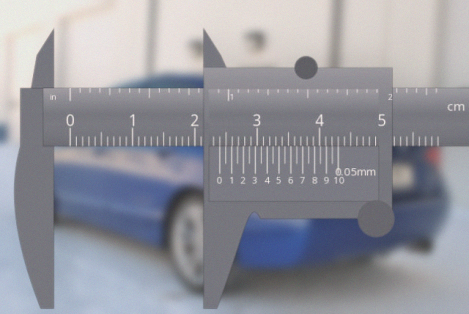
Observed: 24.0 mm
